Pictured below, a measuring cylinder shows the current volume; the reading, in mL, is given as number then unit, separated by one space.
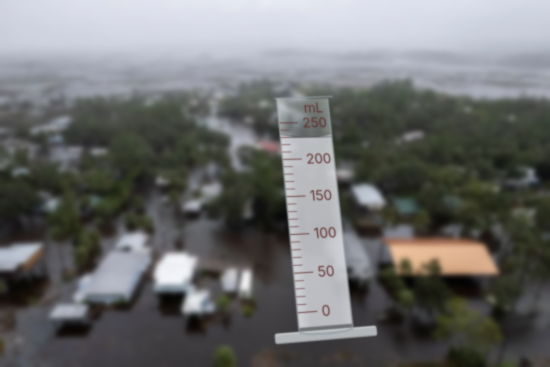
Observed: 230 mL
